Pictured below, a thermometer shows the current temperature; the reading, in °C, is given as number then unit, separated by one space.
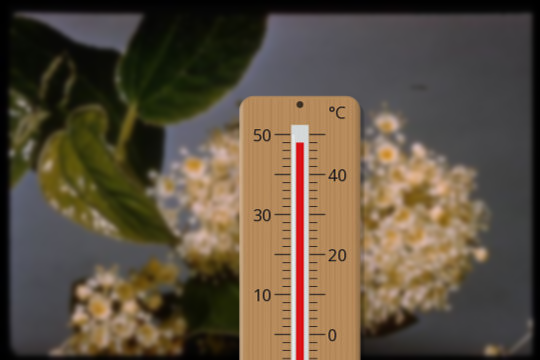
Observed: 48 °C
